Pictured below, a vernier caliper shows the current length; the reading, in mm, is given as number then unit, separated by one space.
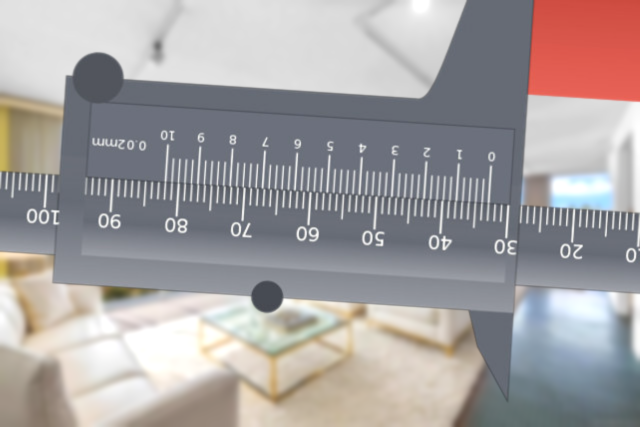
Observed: 33.0 mm
